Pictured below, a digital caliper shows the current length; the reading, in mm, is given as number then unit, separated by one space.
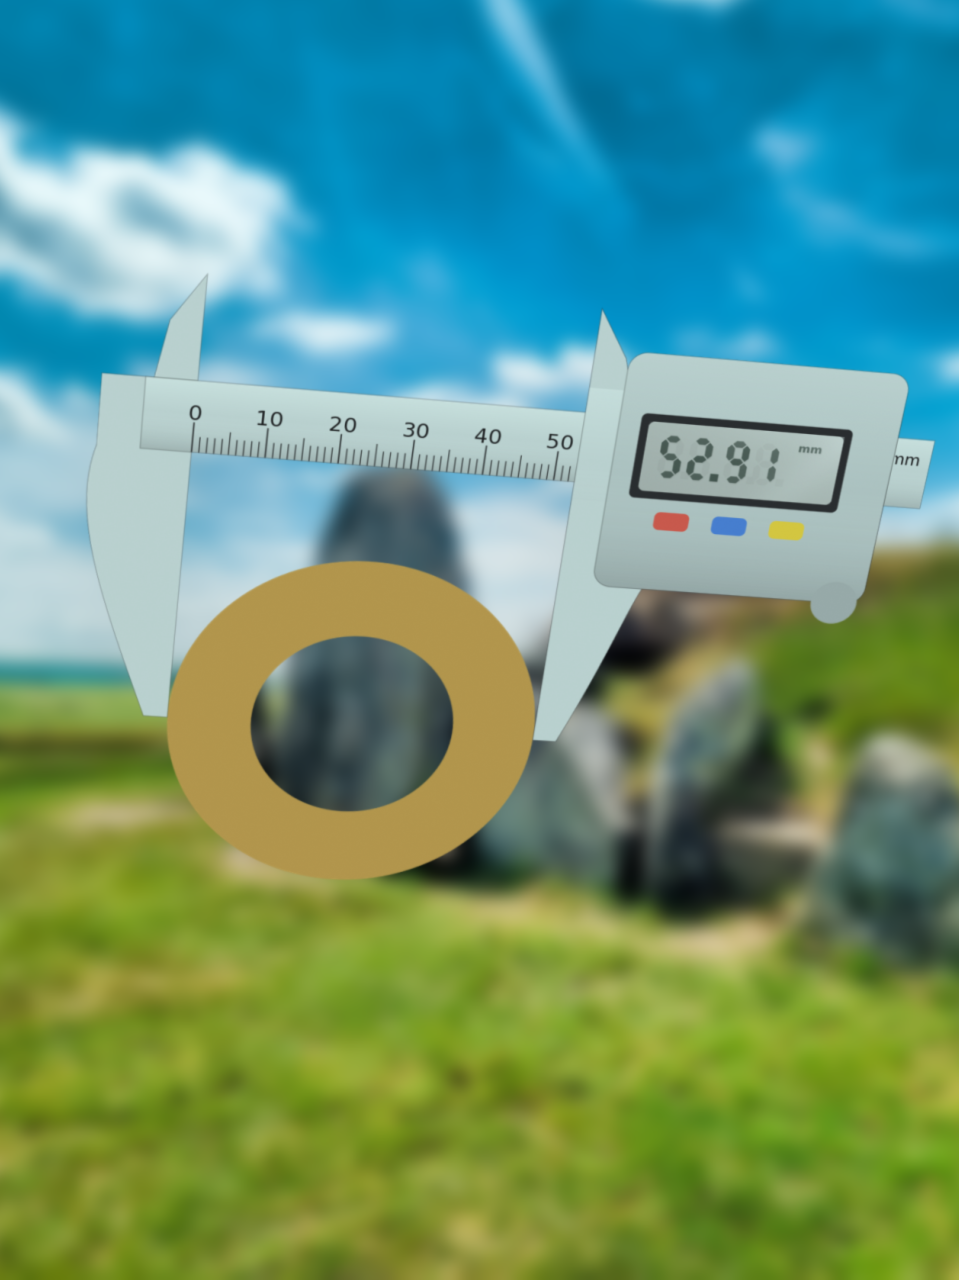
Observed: 52.91 mm
